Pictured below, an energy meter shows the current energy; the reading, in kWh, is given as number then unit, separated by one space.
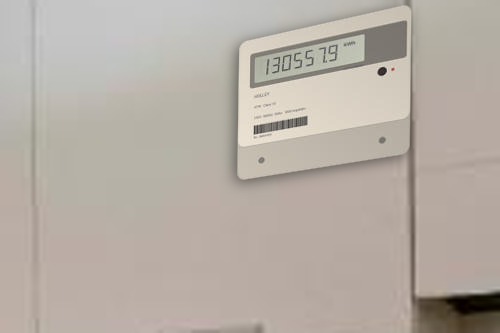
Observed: 130557.9 kWh
